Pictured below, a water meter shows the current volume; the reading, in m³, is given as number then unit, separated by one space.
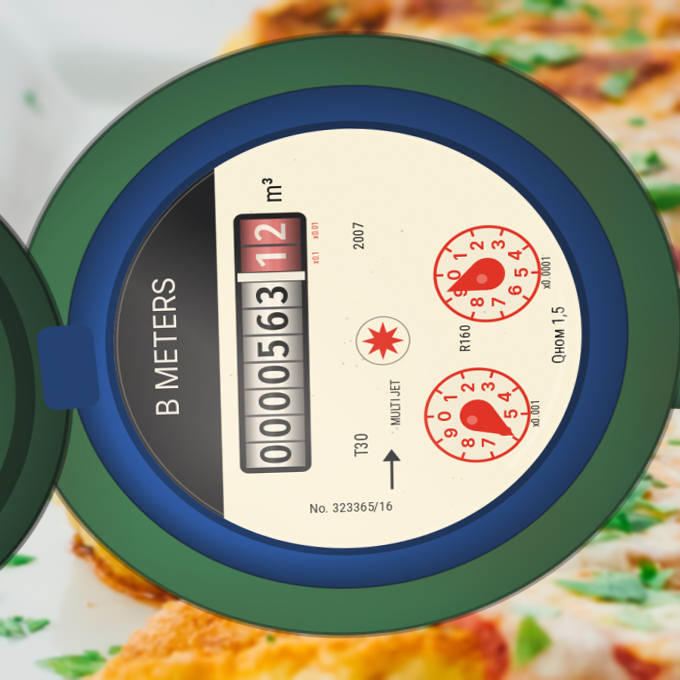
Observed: 563.1259 m³
